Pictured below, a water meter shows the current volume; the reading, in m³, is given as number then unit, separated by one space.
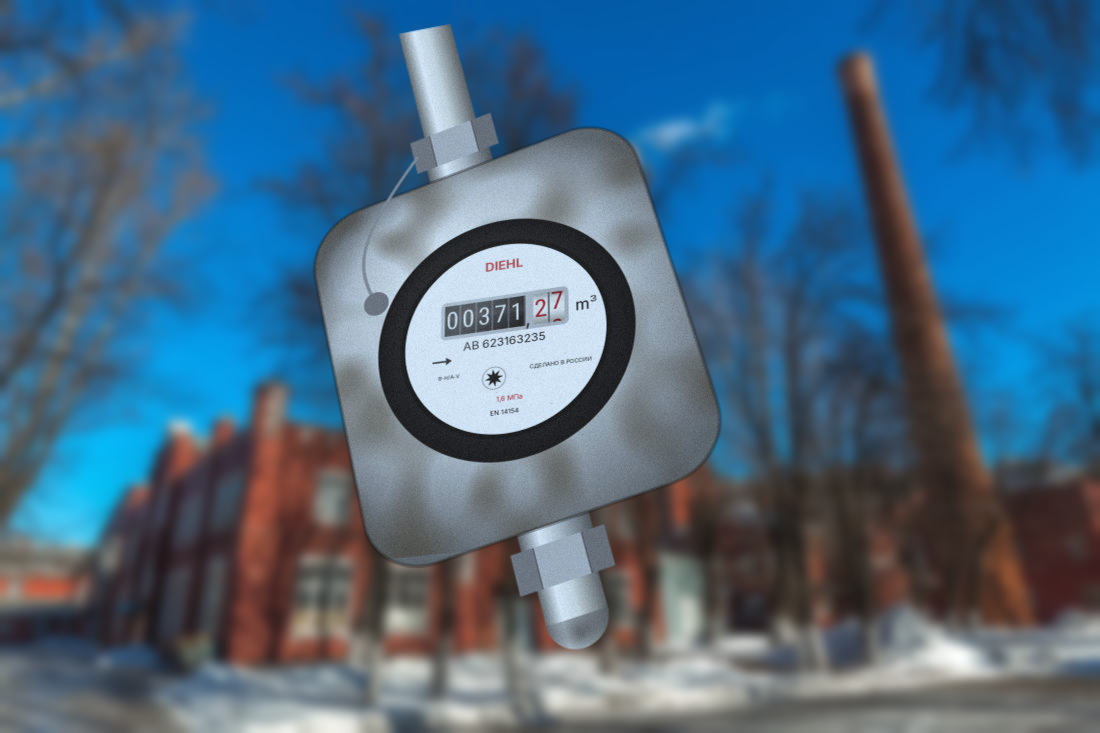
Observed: 371.27 m³
